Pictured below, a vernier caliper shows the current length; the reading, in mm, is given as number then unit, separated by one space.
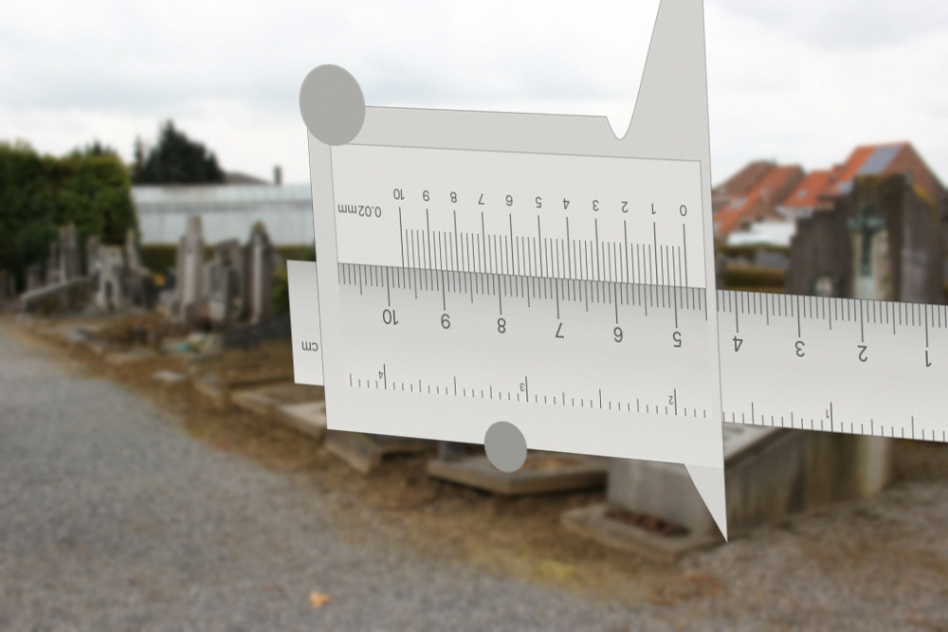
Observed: 48.0 mm
